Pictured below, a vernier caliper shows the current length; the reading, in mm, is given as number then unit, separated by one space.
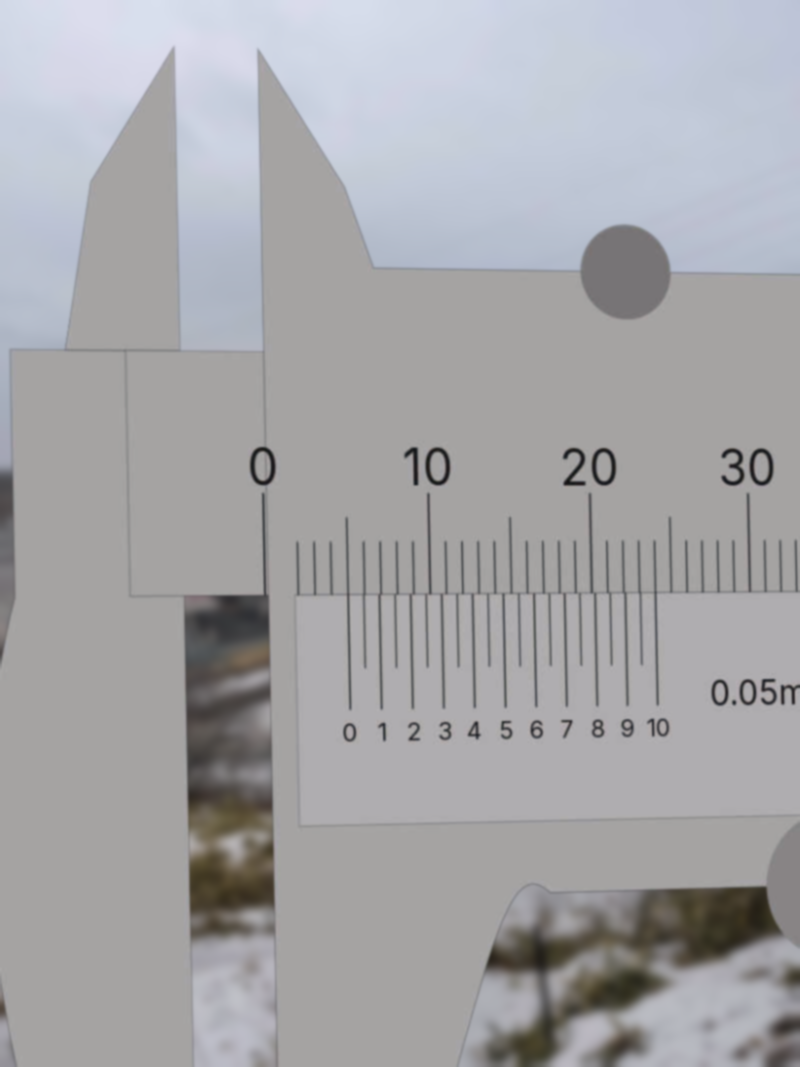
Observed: 5.0 mm
